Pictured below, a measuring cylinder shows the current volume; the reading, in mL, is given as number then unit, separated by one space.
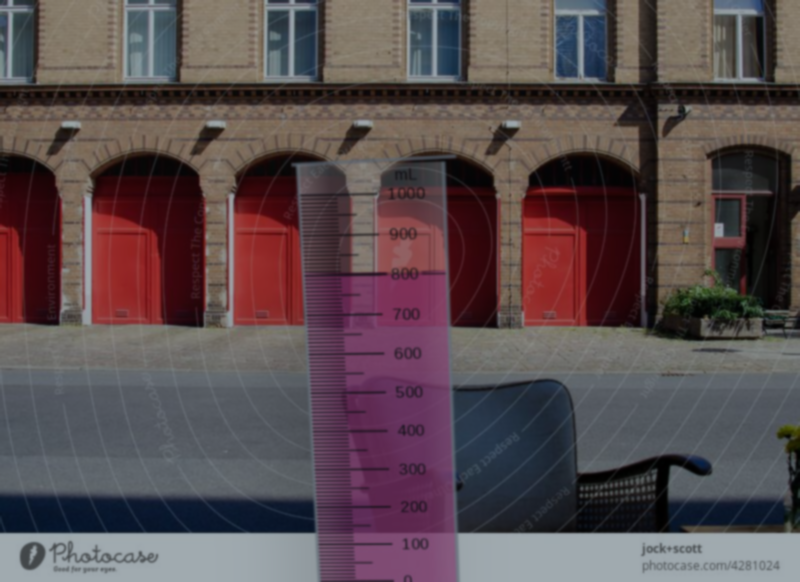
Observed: 800 mL
